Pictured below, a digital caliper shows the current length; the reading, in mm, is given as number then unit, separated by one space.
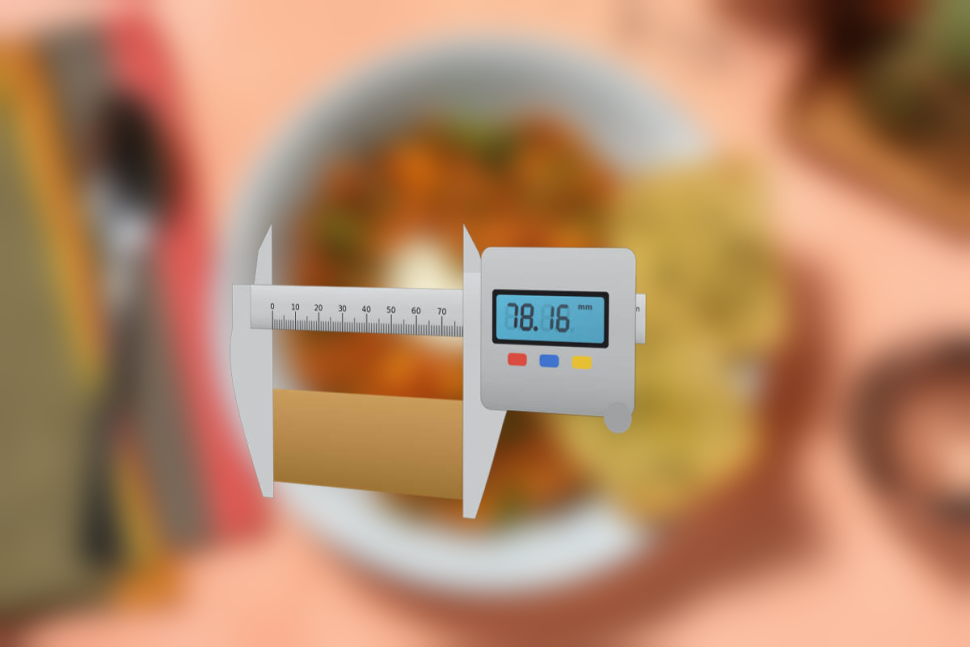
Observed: 78.16 mm
